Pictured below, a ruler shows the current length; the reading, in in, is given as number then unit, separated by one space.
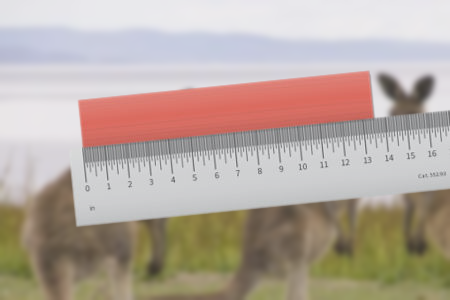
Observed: 13.5 in
